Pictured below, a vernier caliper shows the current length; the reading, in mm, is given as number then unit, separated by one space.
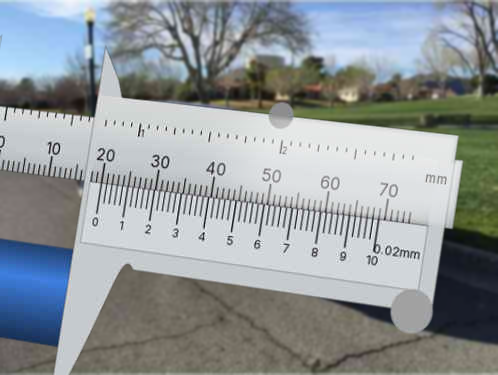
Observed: 20.0 mm
